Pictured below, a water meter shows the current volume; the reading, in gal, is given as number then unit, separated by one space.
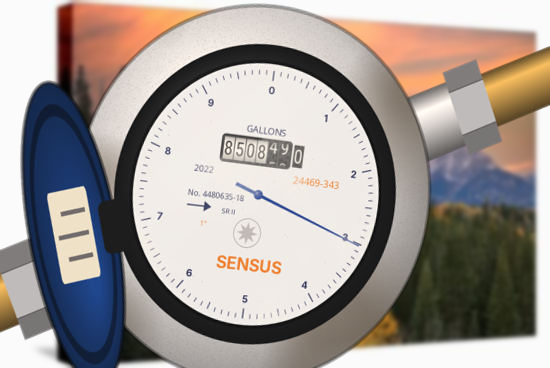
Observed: 8508493.0 gal
